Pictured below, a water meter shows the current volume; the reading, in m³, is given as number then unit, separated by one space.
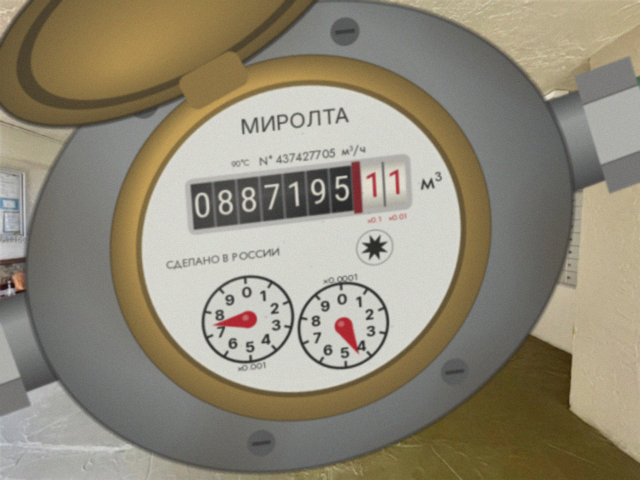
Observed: 887195.1174 m³
